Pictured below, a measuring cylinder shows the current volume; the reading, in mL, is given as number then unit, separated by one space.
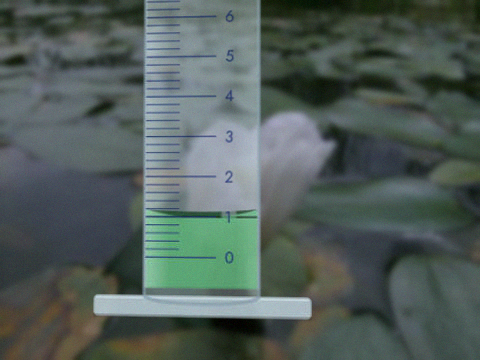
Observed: 1 mL
